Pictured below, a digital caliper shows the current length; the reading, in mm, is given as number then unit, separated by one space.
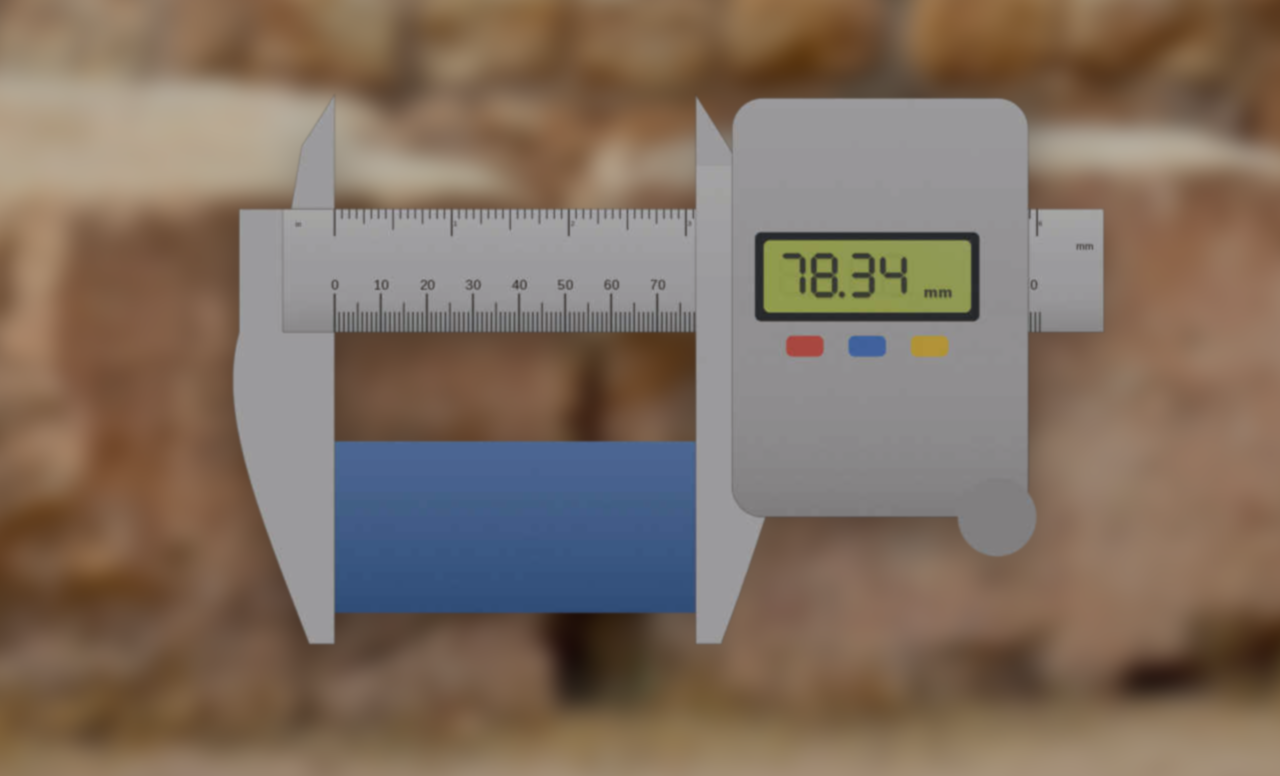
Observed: 78.34 mm
